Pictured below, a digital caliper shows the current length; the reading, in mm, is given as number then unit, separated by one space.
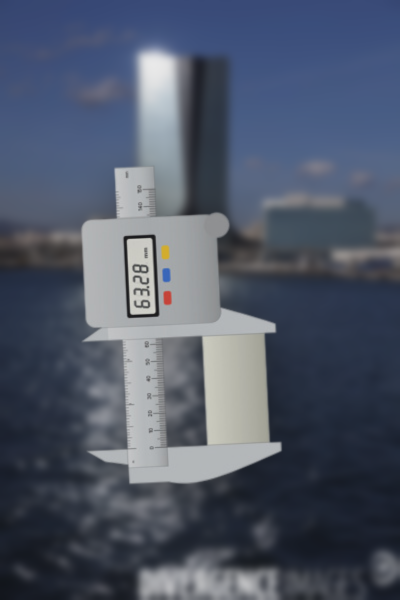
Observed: 63.28 mm
